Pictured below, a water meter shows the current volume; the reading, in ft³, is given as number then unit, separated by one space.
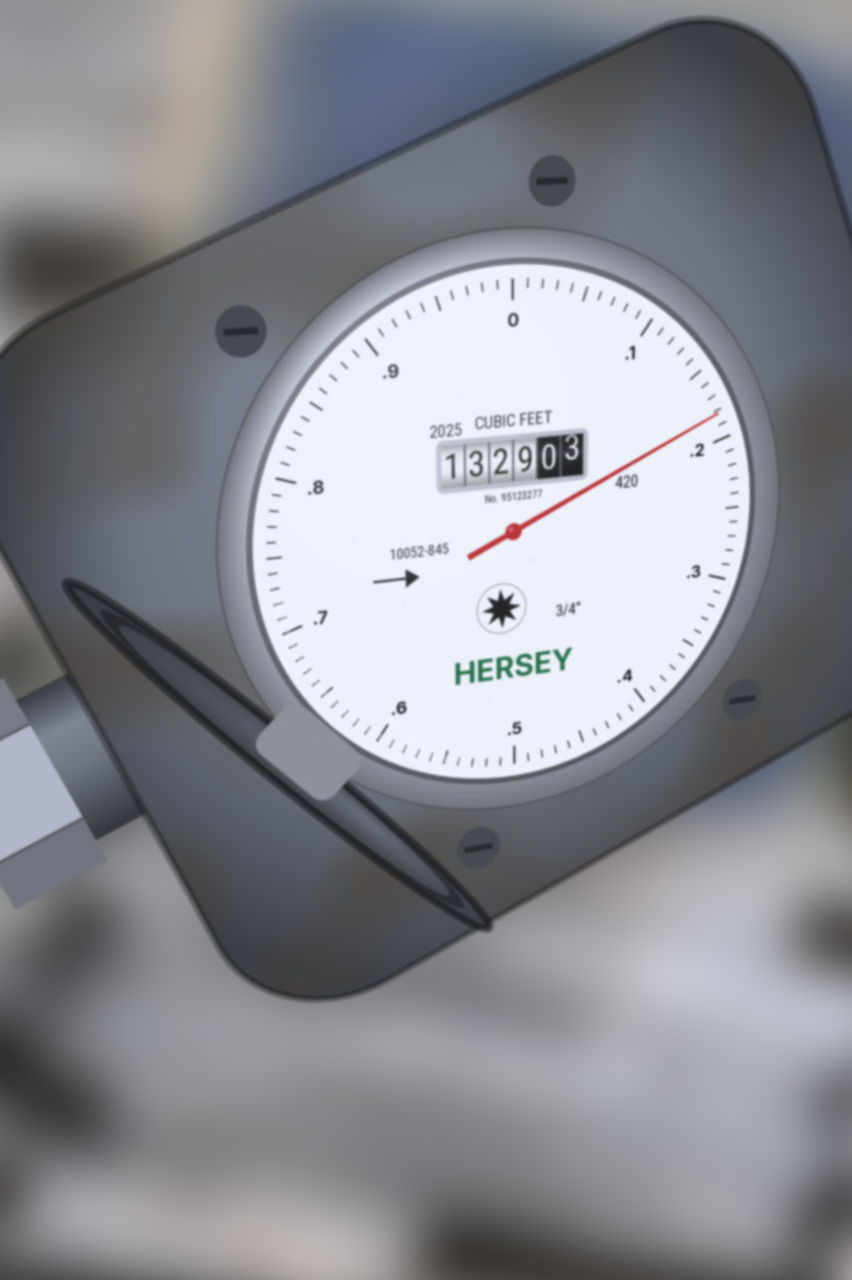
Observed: 132903.18 ft³
